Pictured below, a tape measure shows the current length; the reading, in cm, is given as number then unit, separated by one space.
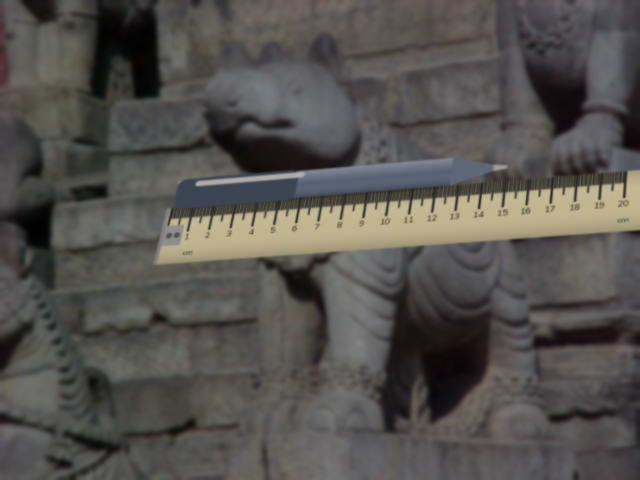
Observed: 15 cm
